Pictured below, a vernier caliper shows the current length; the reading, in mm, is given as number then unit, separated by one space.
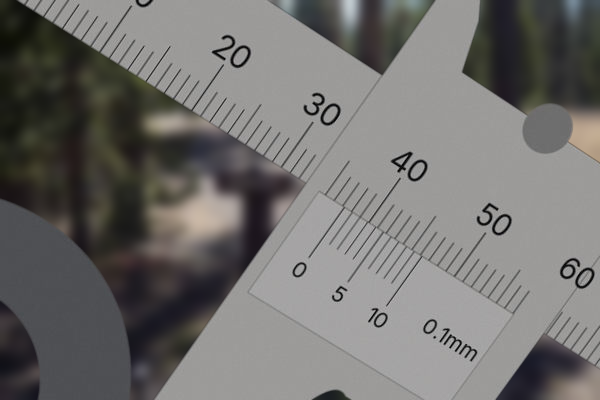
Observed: 37.2 mm
